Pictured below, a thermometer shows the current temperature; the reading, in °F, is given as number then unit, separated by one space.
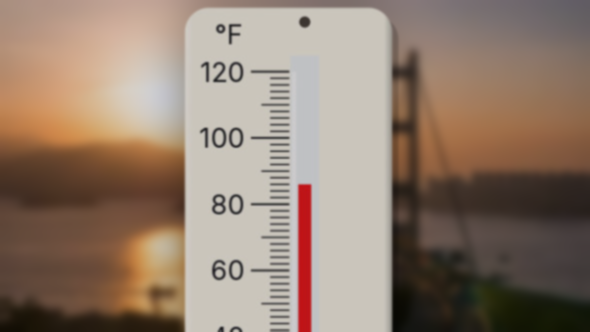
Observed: 86 °F
